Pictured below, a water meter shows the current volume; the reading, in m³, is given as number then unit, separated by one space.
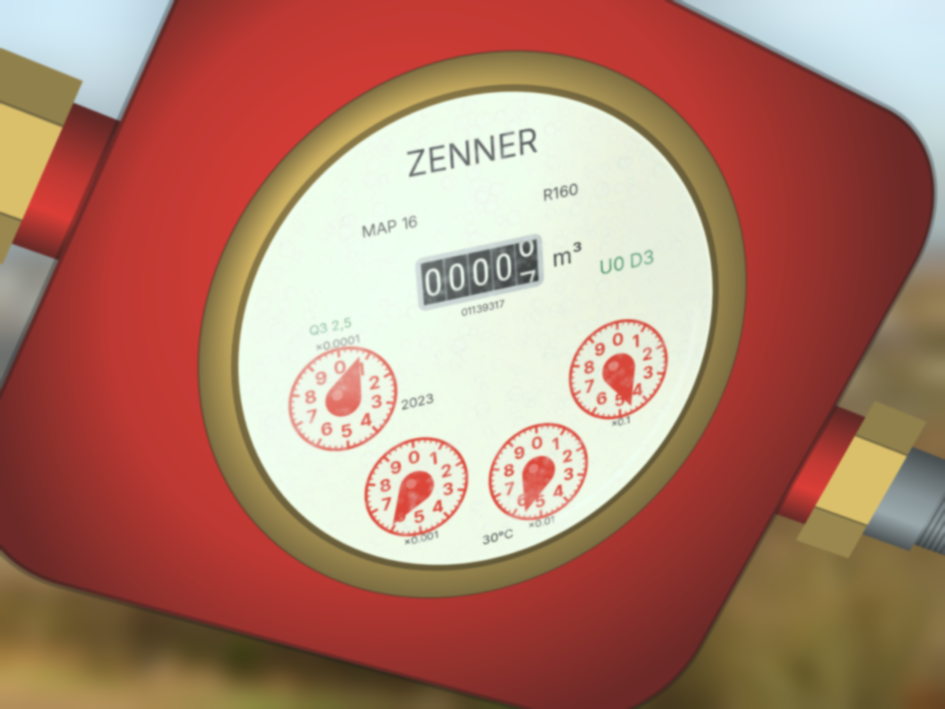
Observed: 6.4560 m³
